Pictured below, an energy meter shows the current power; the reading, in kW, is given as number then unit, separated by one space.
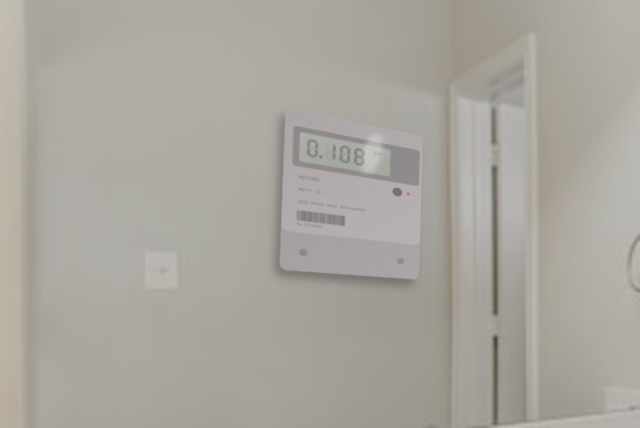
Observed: 0.108 kW
